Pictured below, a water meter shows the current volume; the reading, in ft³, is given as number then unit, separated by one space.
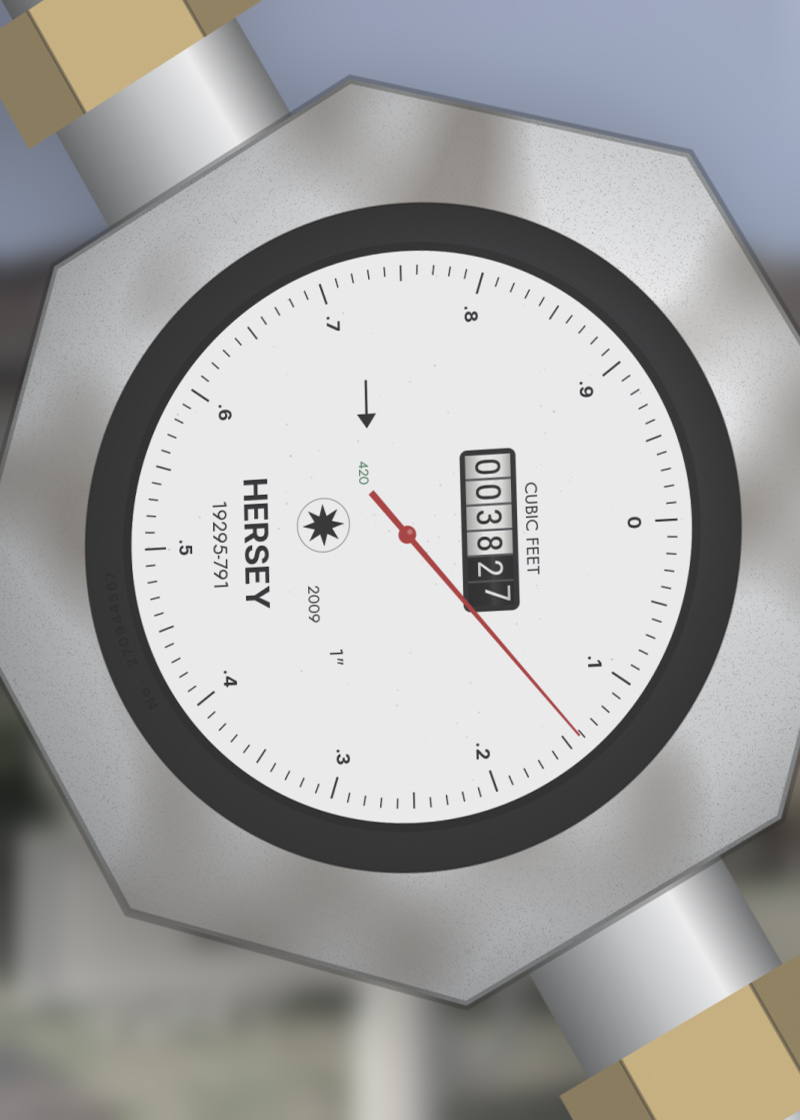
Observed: 3827.14 ft³
